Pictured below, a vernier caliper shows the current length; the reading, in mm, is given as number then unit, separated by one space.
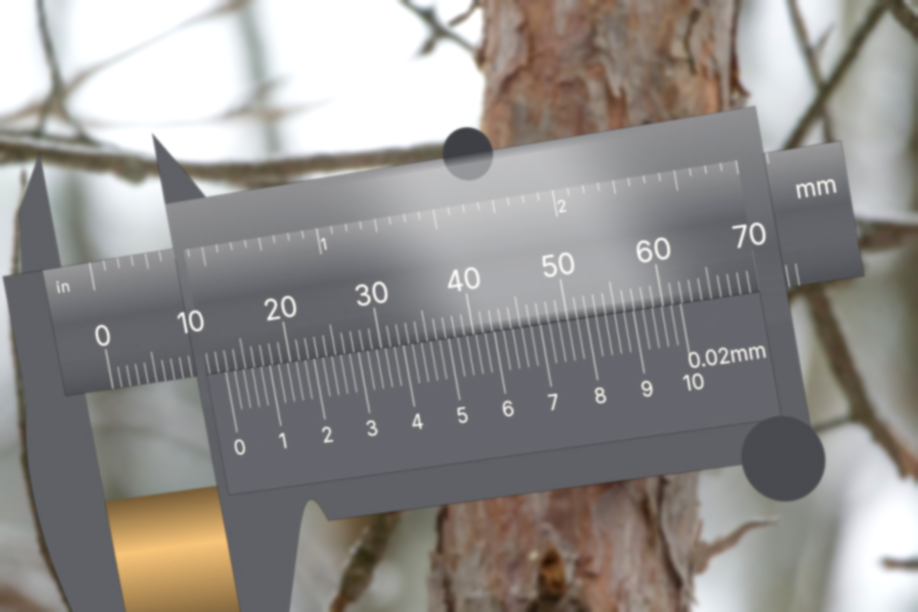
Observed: 12.8 mm
